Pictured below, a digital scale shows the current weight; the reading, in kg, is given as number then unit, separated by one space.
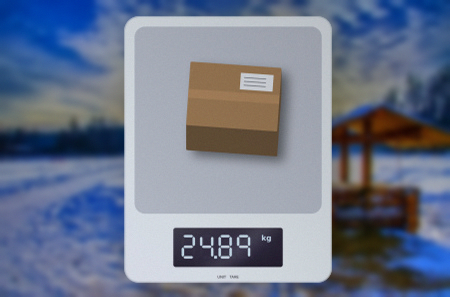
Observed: 24.89 kg
